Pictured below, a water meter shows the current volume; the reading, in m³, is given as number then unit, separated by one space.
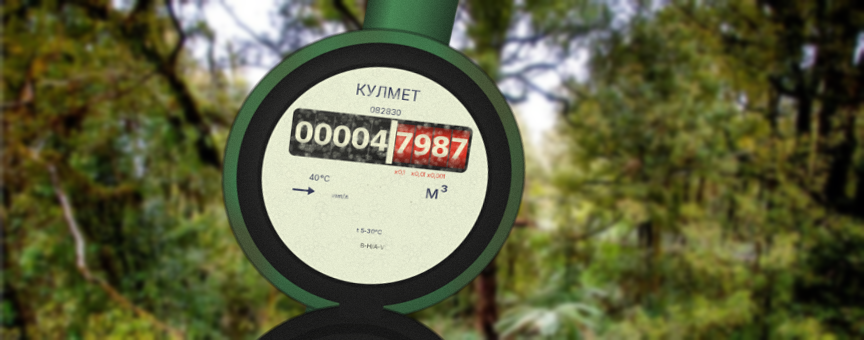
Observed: 4.7987 m³
